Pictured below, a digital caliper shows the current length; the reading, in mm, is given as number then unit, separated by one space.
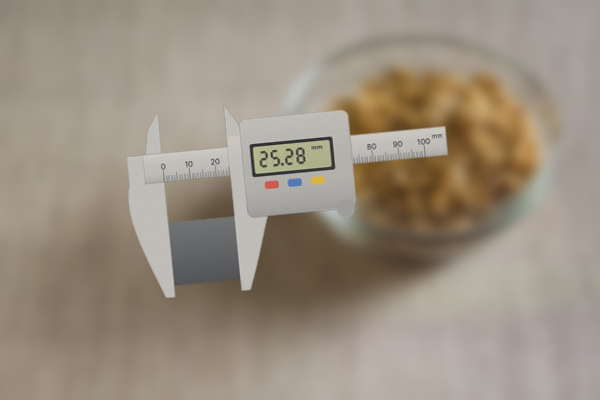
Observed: 25.28 mm
